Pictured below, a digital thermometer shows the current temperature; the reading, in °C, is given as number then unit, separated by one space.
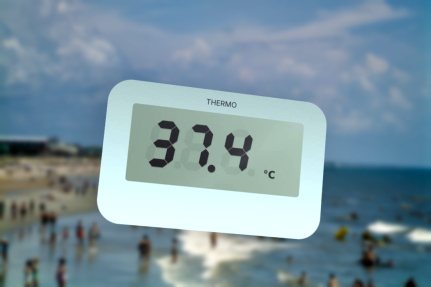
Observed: 37.4 °C
